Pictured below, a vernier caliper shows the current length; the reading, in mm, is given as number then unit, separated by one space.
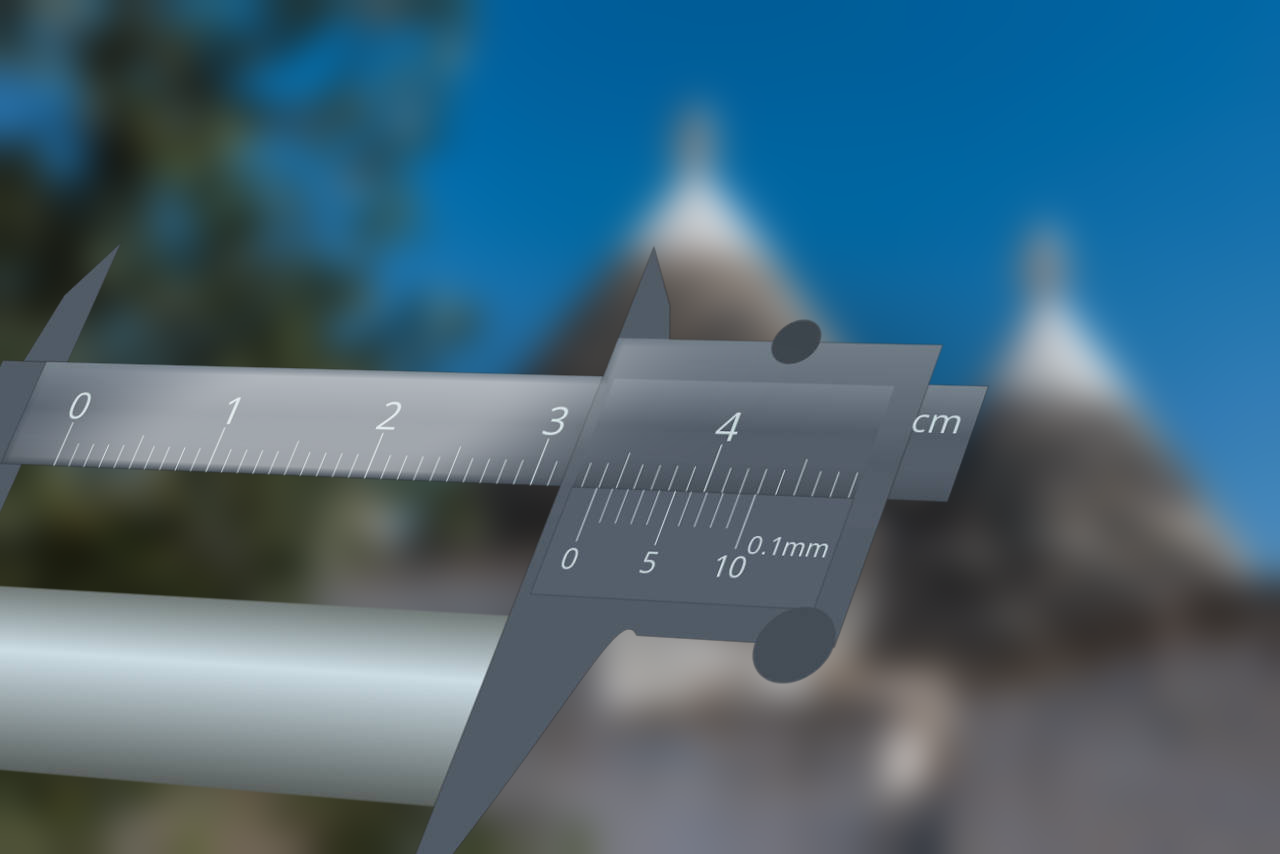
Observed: 33.9 mm
